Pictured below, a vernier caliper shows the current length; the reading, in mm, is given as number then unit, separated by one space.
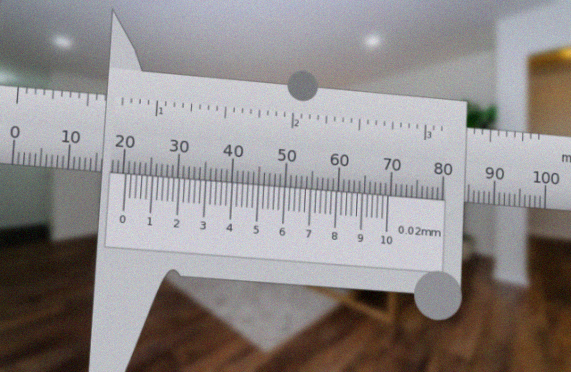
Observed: 20.5 mm
